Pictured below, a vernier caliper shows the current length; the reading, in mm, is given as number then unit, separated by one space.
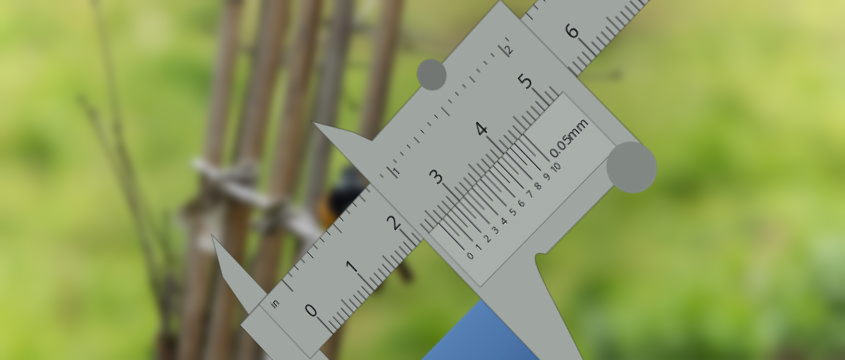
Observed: 25.2 mm
